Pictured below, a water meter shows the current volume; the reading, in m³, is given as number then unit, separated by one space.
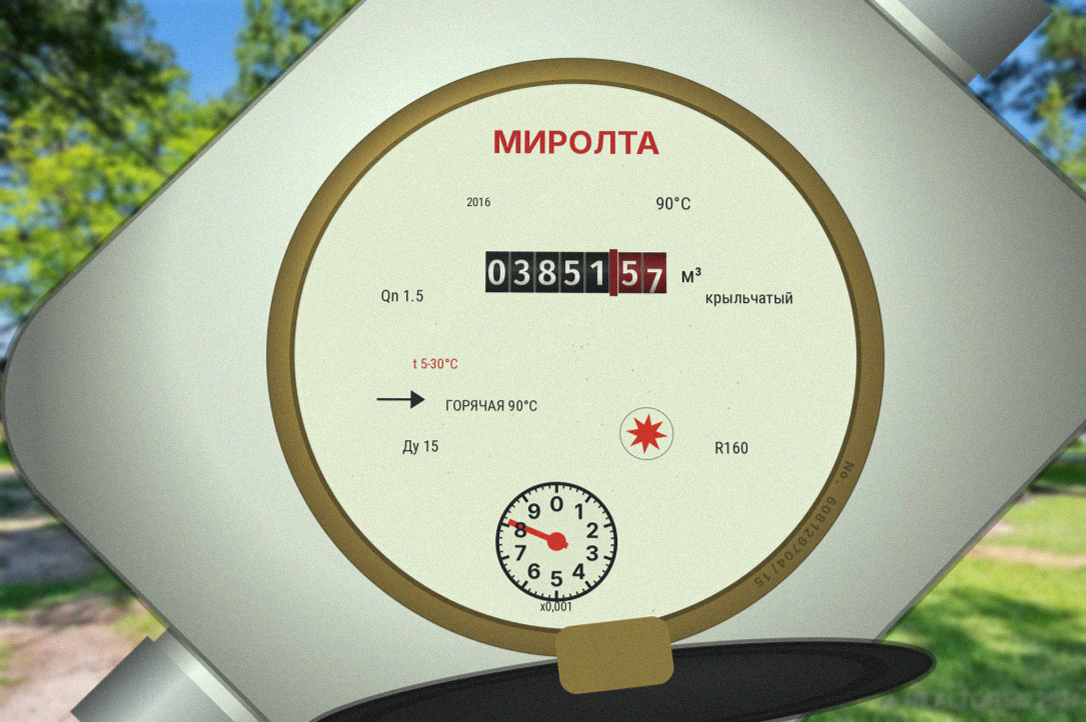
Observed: 3851.568 m³
